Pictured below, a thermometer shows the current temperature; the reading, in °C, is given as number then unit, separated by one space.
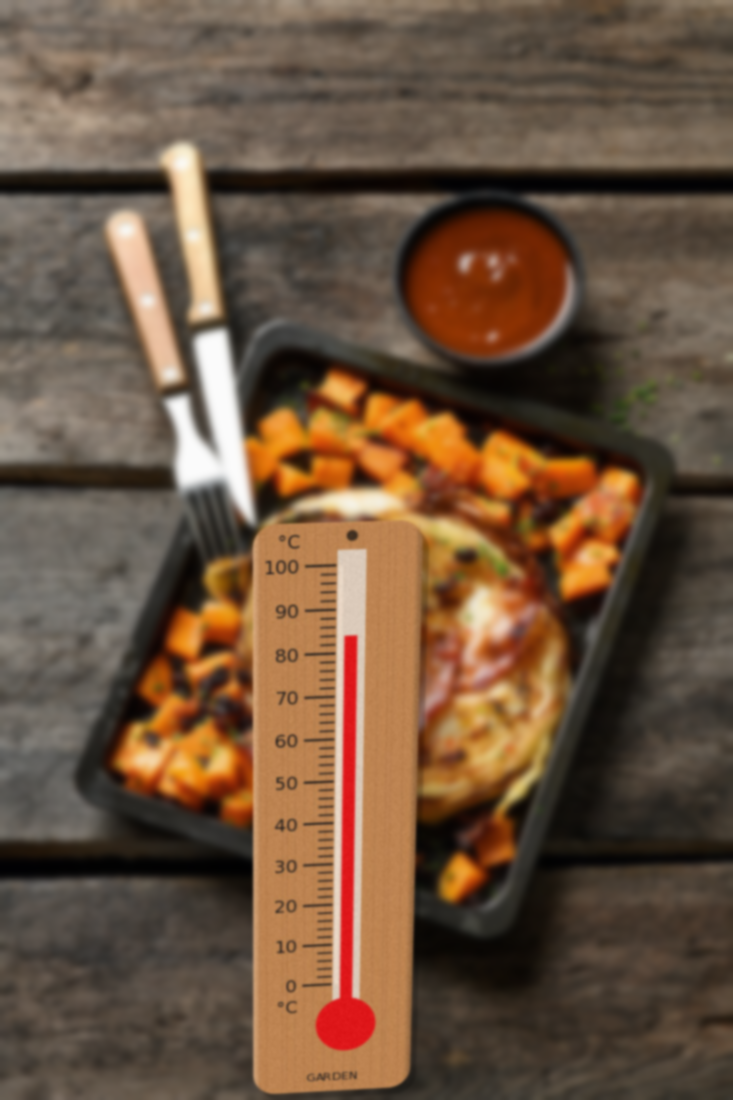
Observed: 84 °C
